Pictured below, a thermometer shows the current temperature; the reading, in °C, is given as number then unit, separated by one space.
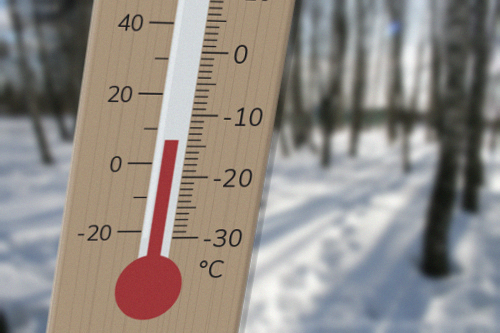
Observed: -14 °C
